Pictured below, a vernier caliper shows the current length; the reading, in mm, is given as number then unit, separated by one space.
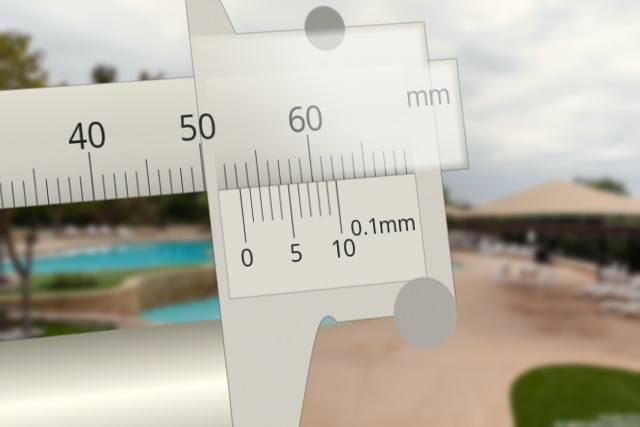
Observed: 53.2 mm
